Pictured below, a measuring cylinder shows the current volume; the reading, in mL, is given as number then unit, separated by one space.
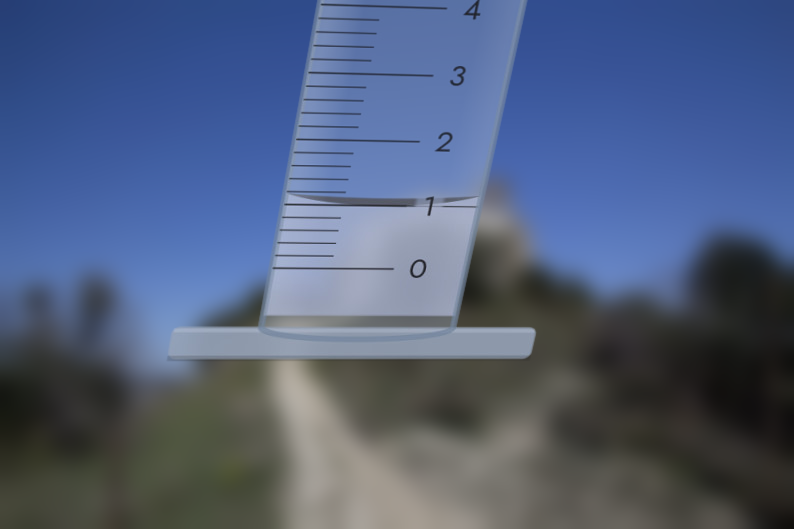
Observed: 1 mL
